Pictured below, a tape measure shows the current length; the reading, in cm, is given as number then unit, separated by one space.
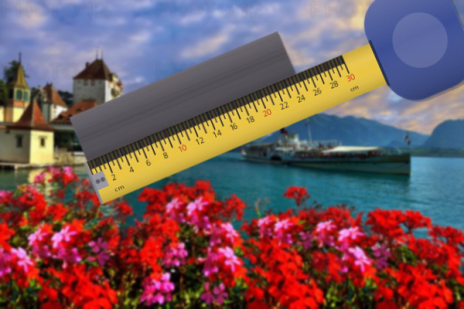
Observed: 24.5 cm
